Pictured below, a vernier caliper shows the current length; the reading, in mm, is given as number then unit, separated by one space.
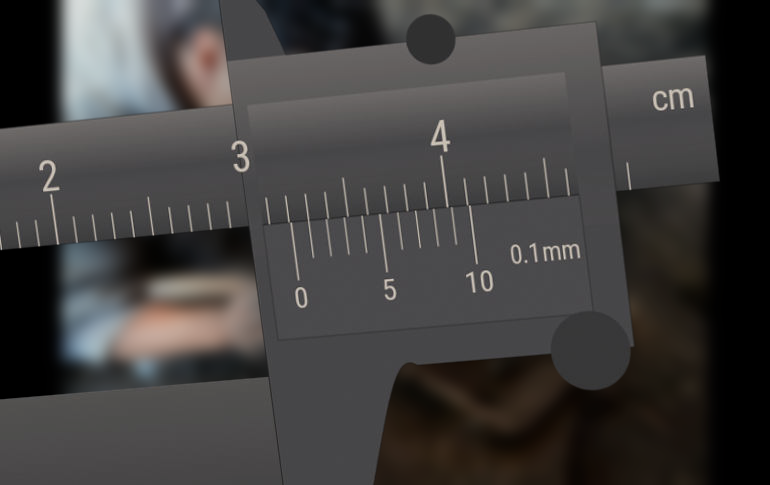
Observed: 32.1 mm
